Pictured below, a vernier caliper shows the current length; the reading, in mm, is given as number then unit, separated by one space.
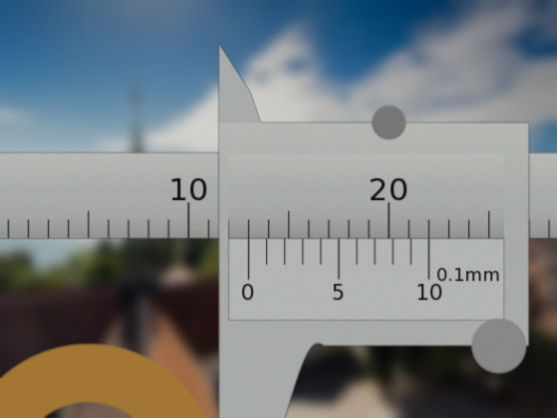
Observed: 13.0 mm
